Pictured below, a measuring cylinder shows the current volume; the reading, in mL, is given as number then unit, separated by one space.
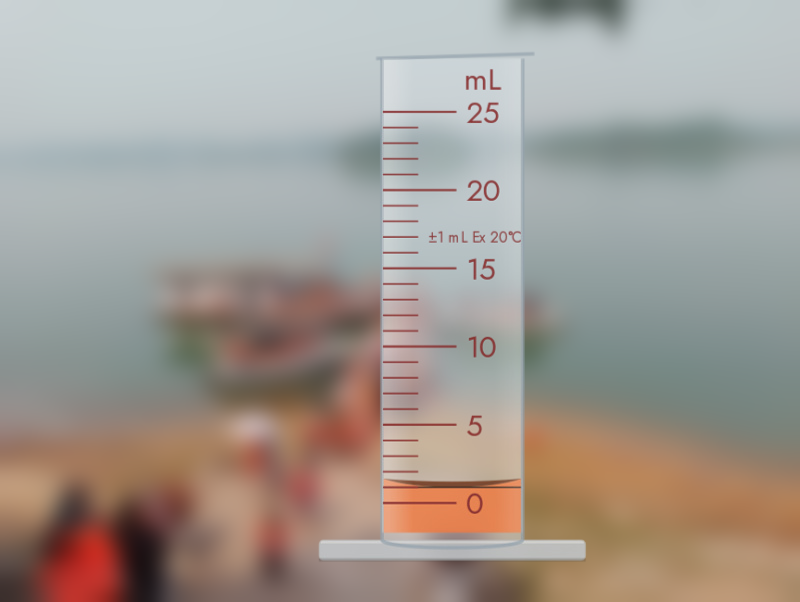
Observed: 1 mL
